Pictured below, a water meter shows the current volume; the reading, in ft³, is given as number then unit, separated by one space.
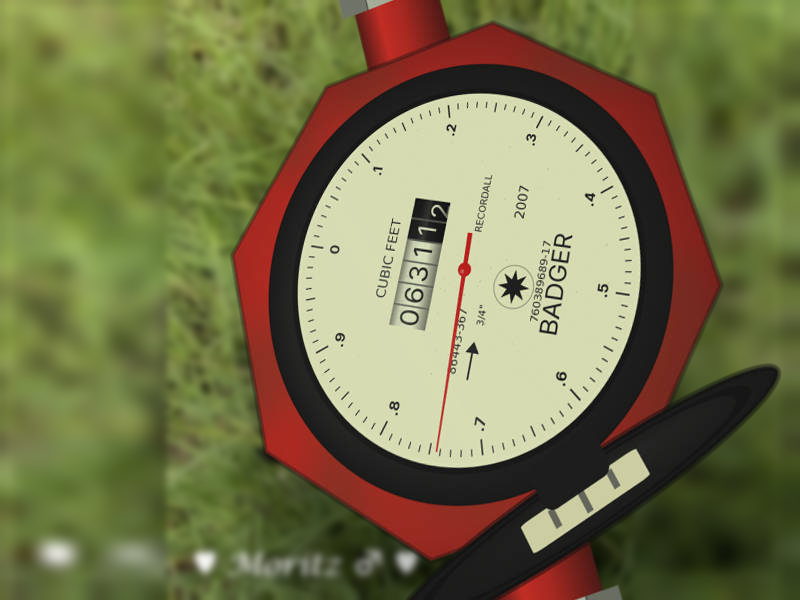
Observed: 63111.74 ft³
